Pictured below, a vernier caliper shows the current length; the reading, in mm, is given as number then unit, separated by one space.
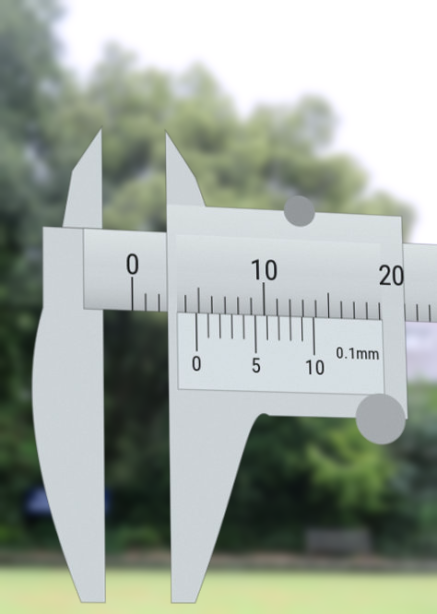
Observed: 4.8 mm
